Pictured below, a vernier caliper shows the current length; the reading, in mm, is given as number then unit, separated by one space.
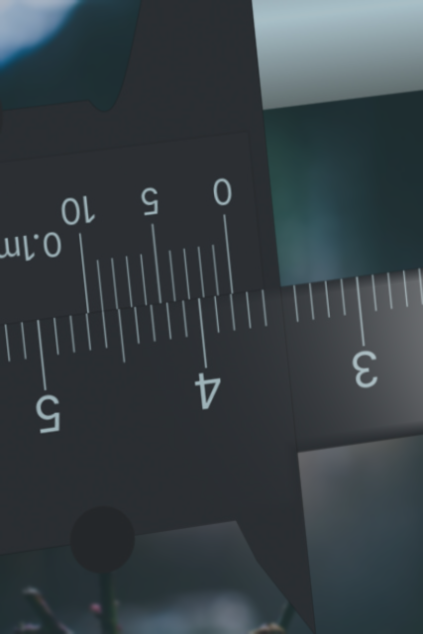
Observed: 37.9 mm
